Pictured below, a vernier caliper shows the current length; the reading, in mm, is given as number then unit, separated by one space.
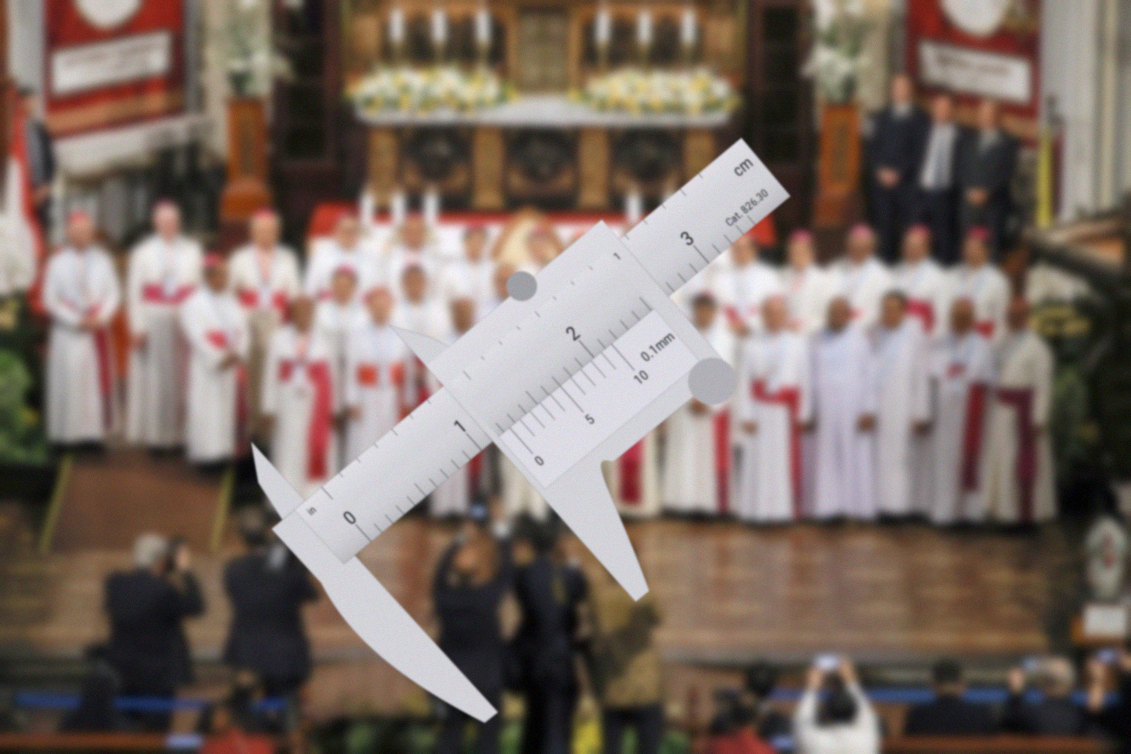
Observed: 12.5 mm
